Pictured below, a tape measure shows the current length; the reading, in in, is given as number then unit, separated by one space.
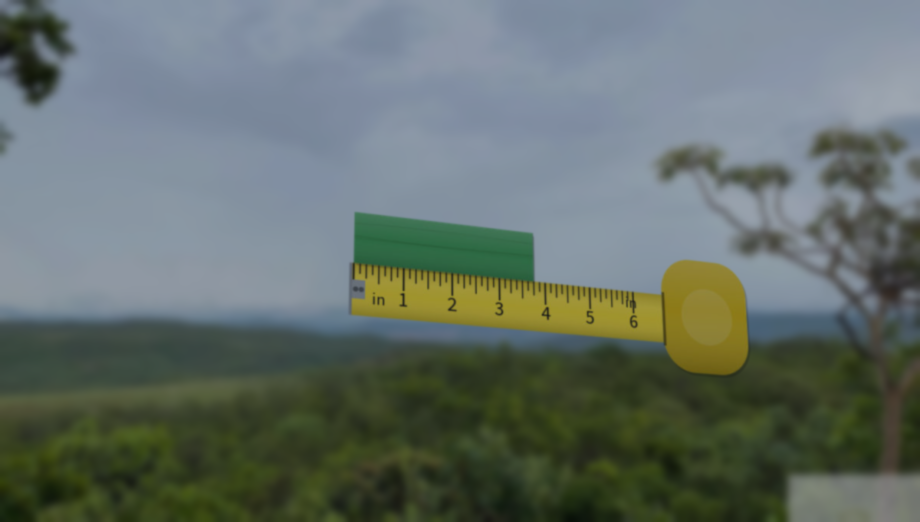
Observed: 3.75 in
